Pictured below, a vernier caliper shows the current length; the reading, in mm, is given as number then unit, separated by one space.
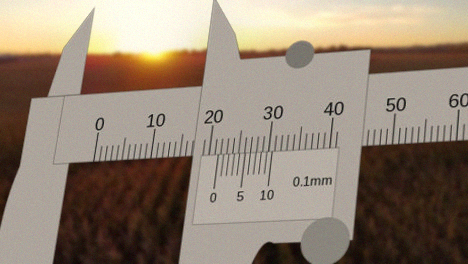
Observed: 21.6 mm
